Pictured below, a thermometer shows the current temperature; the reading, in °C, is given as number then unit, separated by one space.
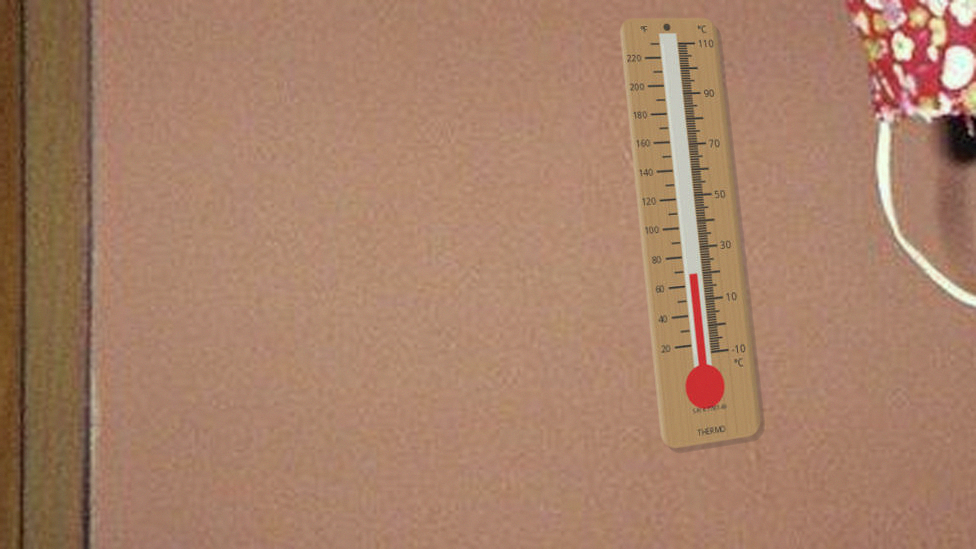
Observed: 20 °C
